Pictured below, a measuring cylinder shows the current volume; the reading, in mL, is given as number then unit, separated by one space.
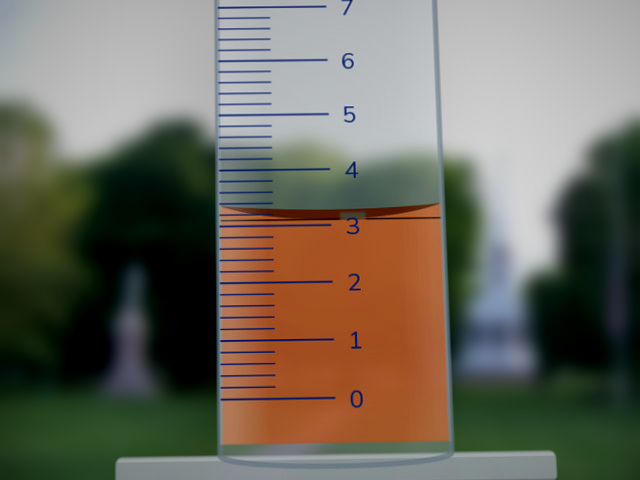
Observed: 3.1 mL
